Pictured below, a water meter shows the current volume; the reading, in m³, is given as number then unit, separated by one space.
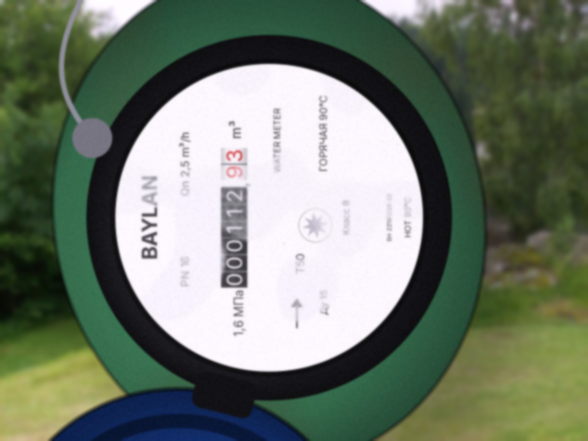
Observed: 112.93 m³
